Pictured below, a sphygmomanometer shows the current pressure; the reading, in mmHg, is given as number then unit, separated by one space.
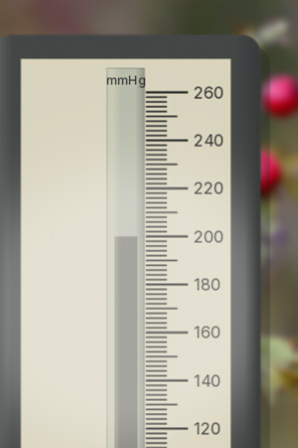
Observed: 200 mmHg
